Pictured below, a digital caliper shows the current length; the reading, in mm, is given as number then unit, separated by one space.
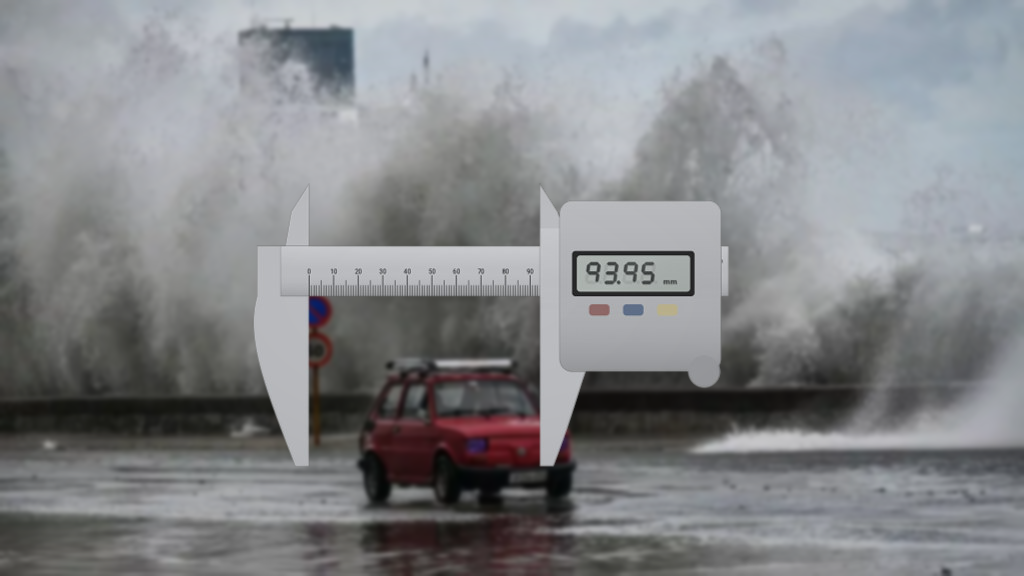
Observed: 93.95 mm
